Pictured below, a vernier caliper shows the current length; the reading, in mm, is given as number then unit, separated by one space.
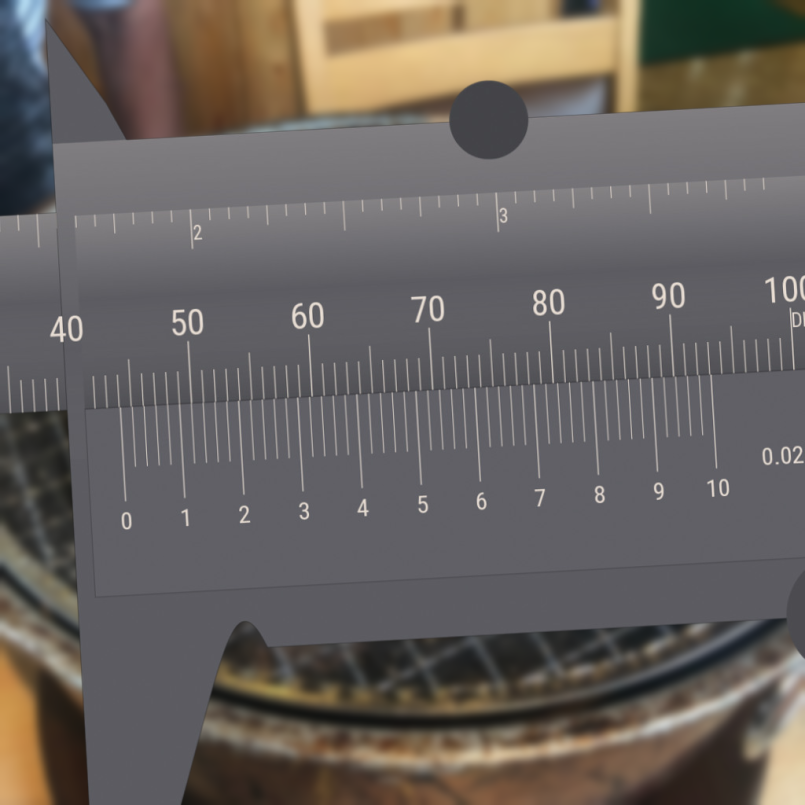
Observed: 44.1 mm
